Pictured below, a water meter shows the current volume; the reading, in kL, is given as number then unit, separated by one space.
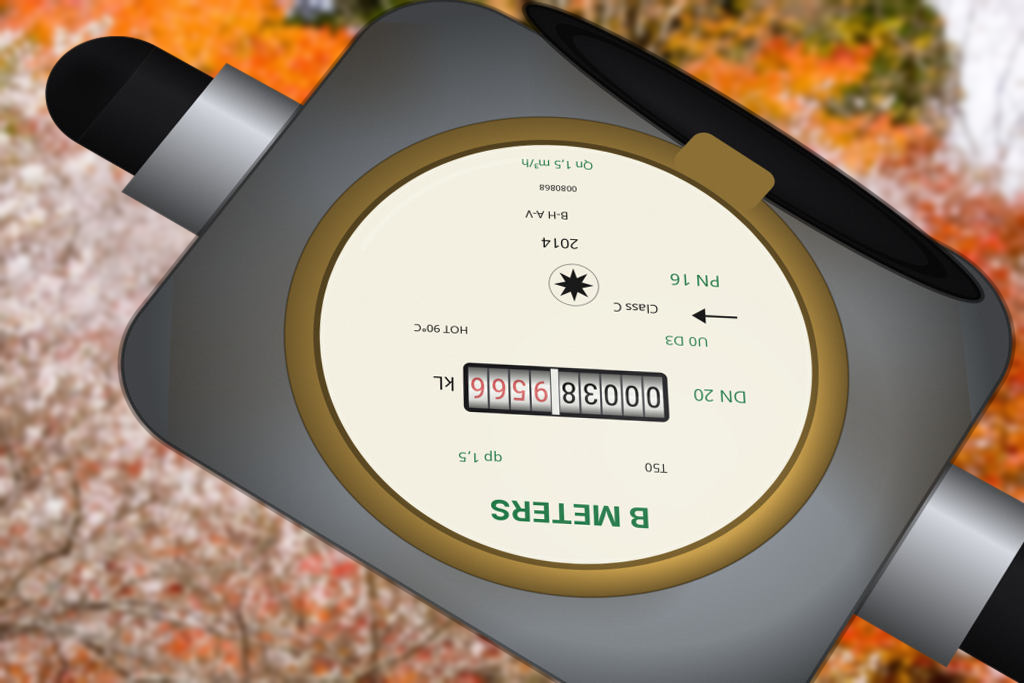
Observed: 38.9566 kL
